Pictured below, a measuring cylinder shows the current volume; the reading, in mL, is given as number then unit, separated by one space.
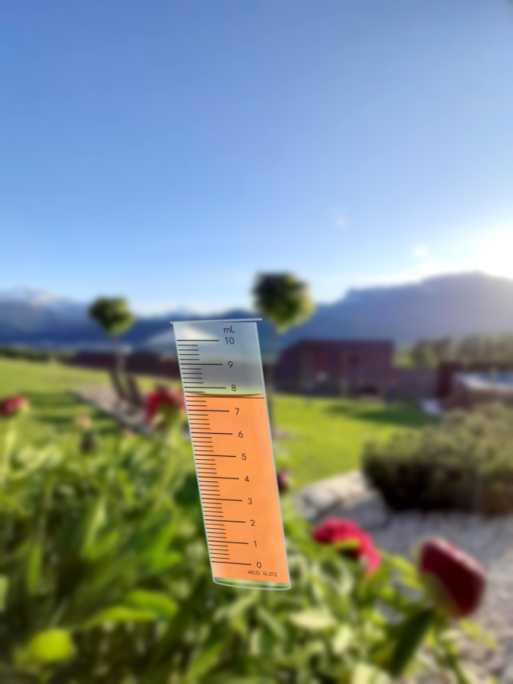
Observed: 7.6 mL
